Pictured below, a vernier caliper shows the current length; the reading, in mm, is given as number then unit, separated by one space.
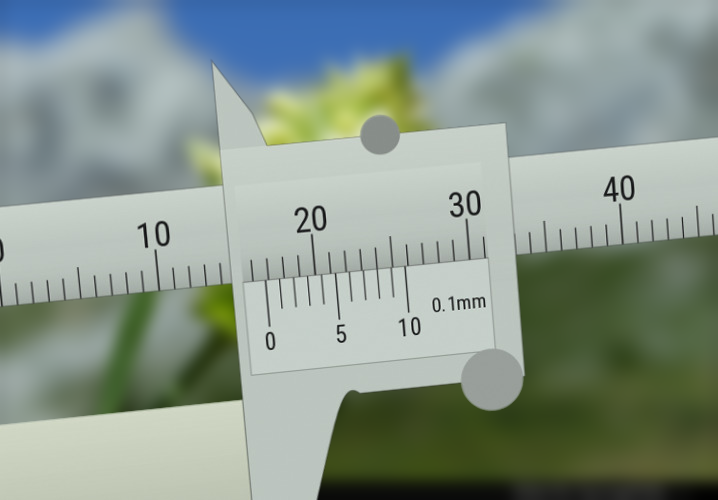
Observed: 16.8 mm
